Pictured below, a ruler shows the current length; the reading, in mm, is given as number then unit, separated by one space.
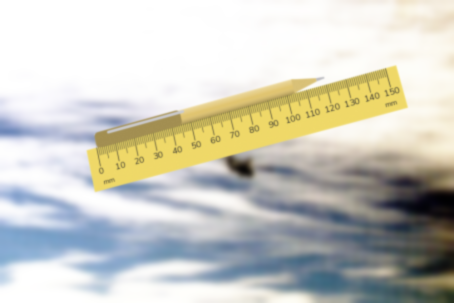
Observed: 120 mm
